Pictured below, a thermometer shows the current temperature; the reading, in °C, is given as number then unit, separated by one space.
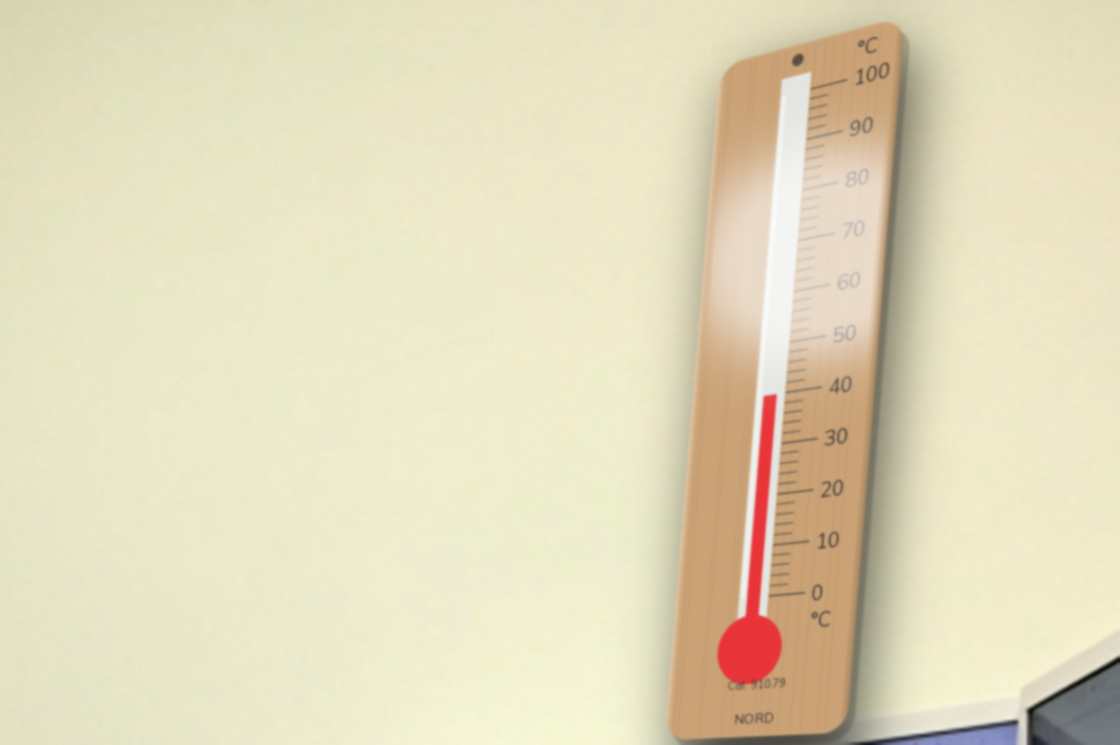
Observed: 40 °C
